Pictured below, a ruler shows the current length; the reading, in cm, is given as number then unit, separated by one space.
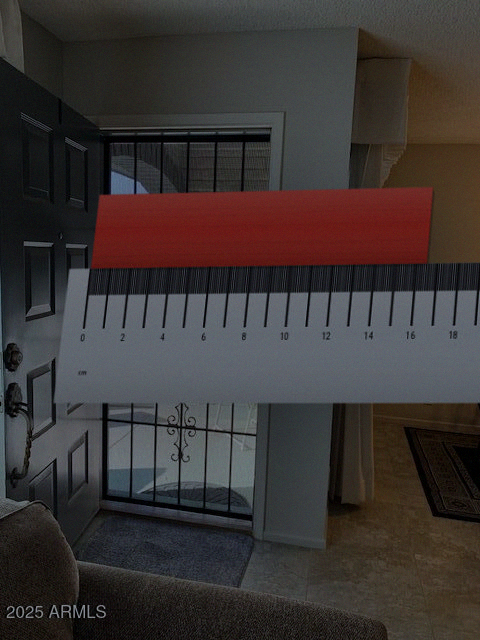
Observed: 16.5 cm
